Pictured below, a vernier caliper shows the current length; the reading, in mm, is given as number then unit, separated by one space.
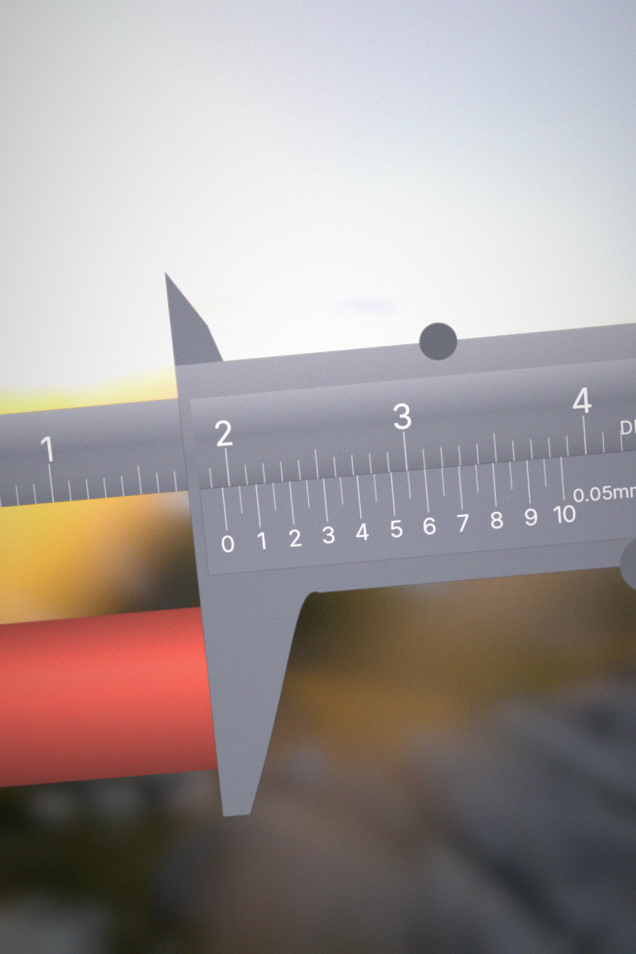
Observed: 19.6 mm
